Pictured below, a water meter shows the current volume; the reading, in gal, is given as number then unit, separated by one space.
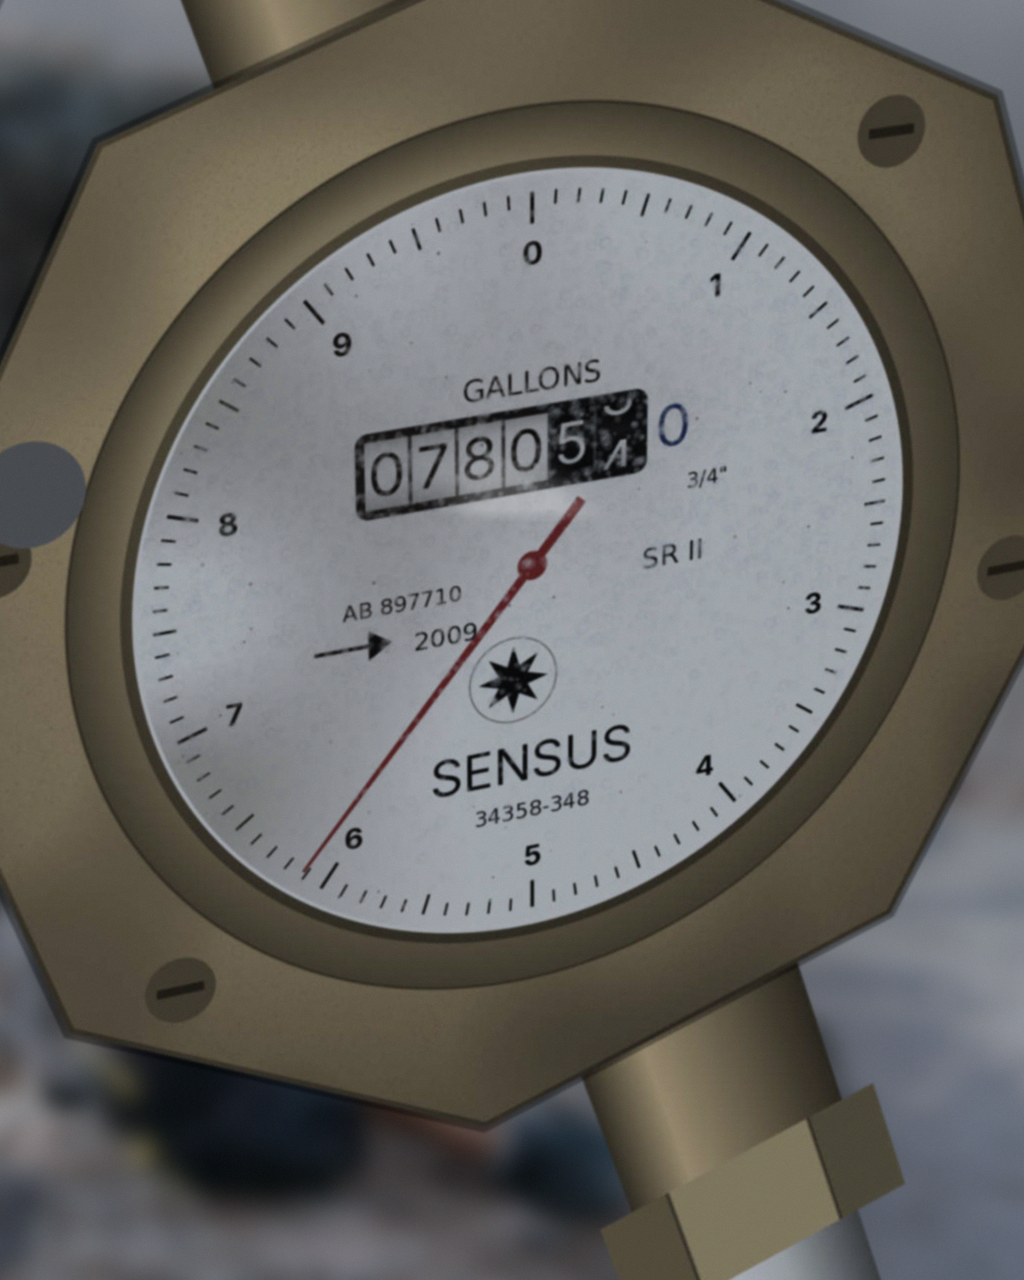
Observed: 780536.1 gal
